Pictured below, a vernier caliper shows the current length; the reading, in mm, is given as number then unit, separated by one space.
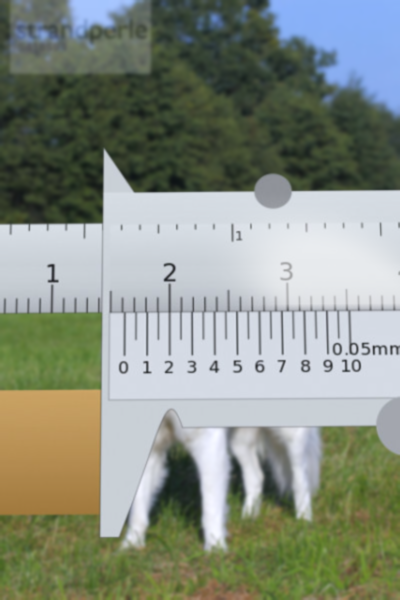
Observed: 16.2 mm
